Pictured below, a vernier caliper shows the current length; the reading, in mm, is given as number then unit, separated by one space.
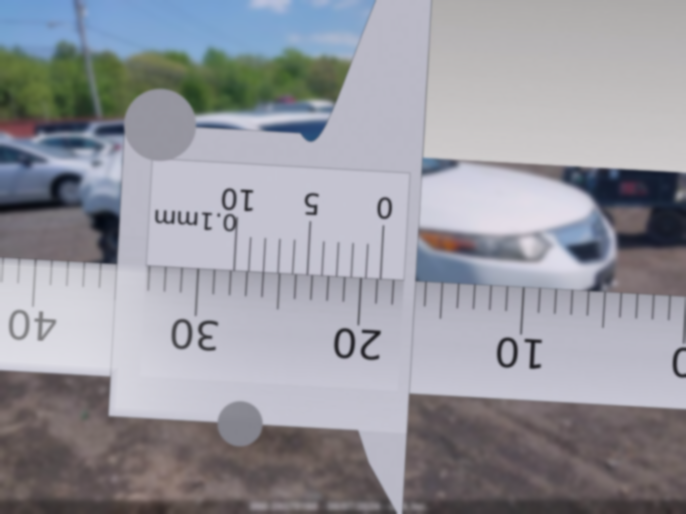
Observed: 18.8 mm
